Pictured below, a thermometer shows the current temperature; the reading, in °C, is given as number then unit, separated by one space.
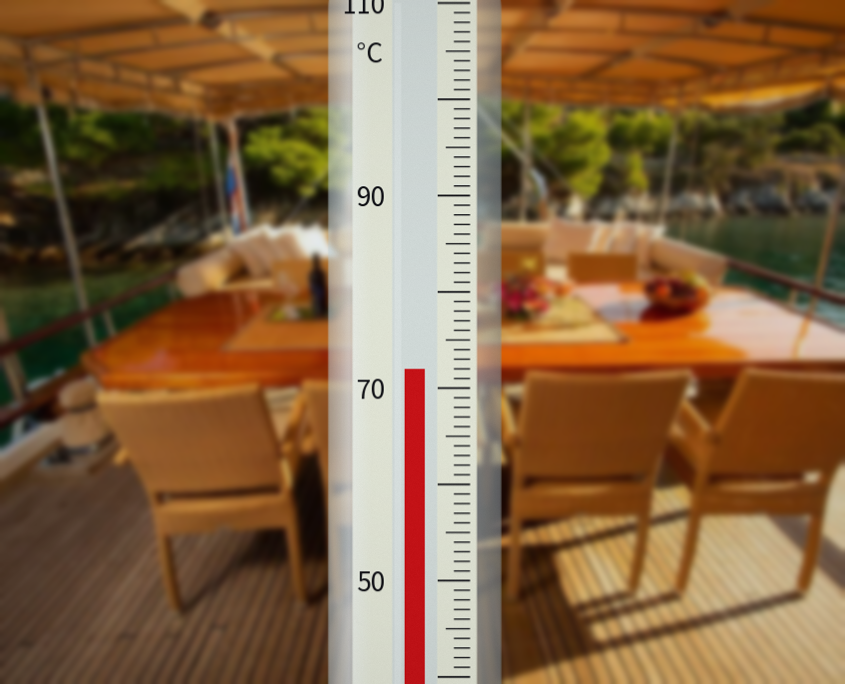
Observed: 72 °C
